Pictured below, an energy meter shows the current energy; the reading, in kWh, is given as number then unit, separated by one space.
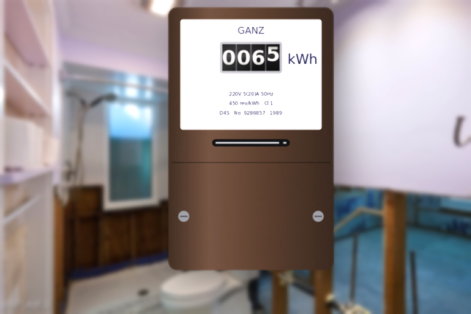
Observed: 65 kWh
